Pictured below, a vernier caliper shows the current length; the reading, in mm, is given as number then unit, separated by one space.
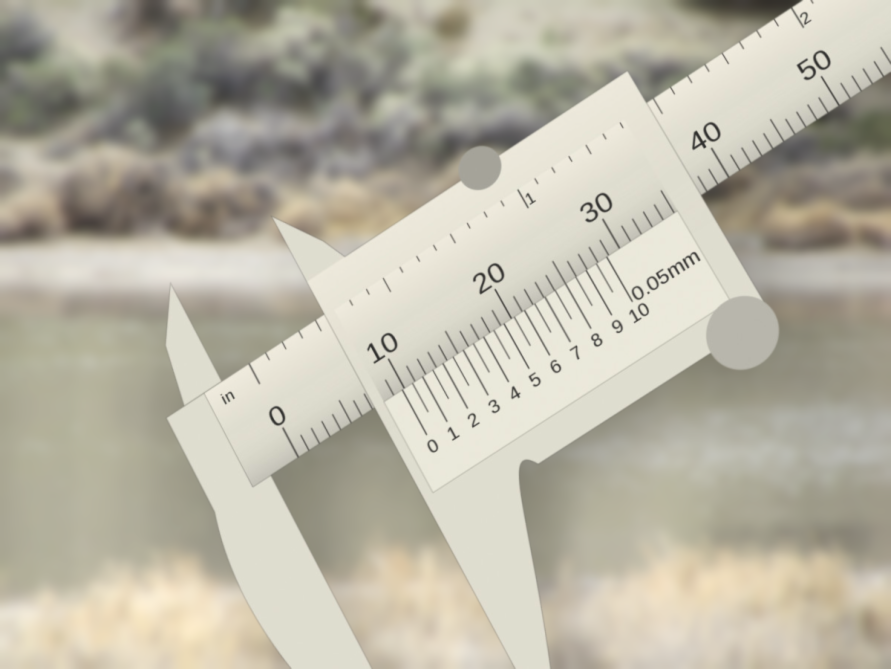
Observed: 9.8 mm
